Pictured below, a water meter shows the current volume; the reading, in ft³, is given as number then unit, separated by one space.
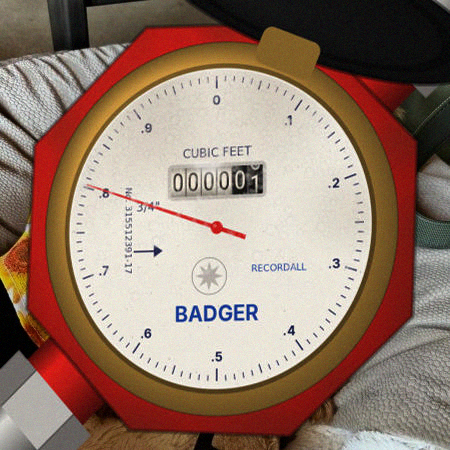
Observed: 0.80 ft³
